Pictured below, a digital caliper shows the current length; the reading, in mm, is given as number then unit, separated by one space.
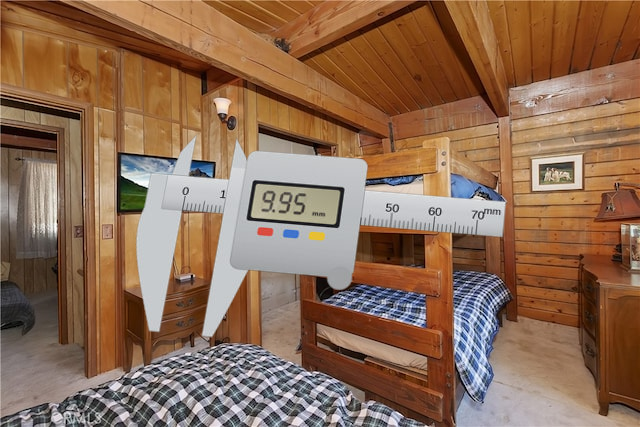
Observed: 9.95 mm
